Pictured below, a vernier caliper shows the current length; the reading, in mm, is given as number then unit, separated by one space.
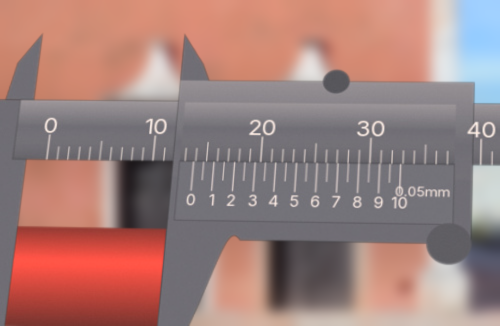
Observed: 13.8 mm
